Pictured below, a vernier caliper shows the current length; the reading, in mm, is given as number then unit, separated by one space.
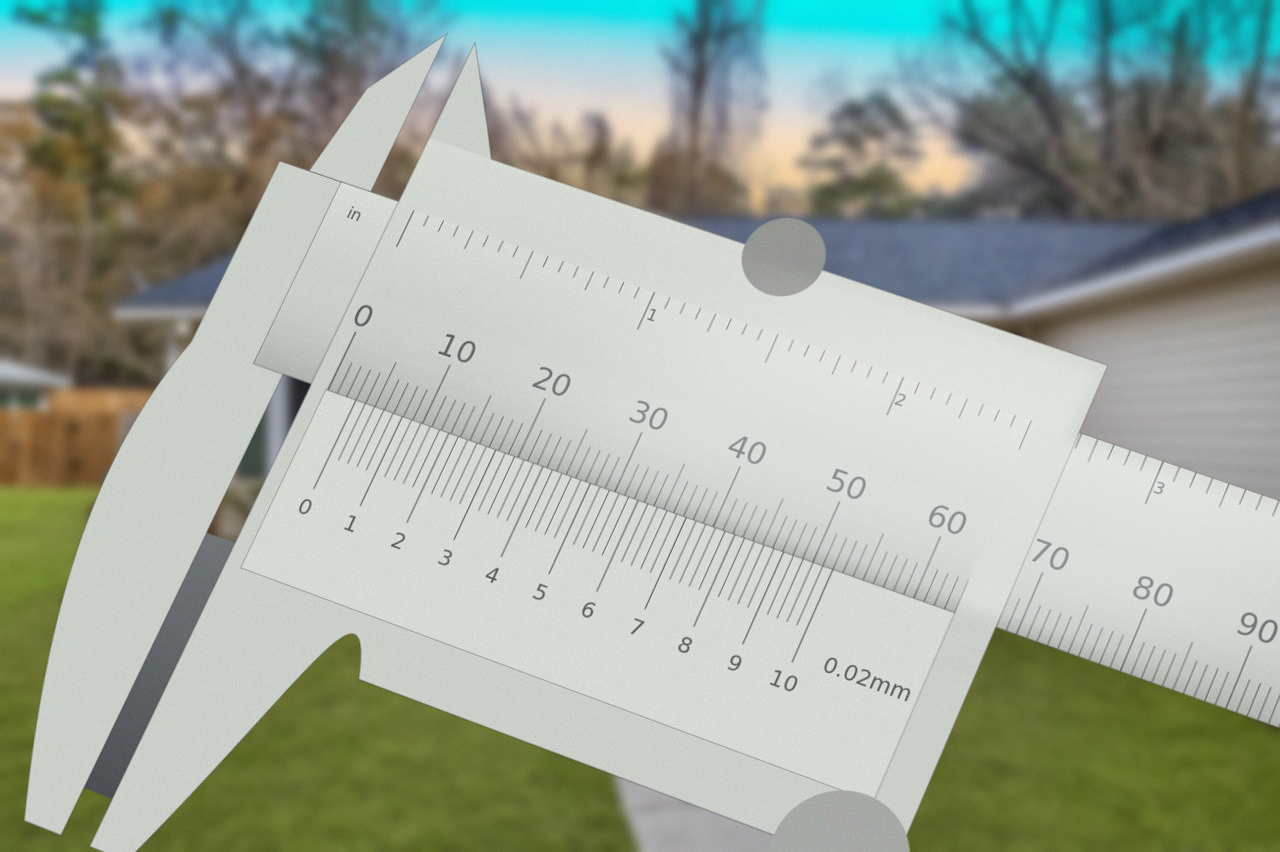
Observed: 3.0 mm
